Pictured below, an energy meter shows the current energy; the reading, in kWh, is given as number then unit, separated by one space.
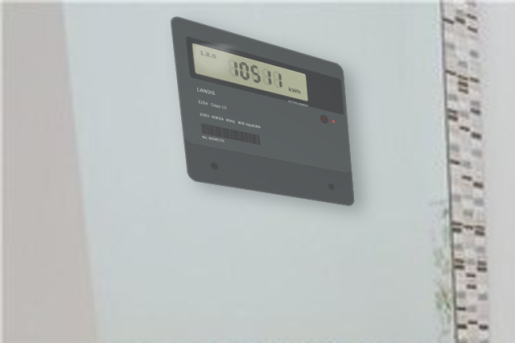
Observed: 10511 kWh
